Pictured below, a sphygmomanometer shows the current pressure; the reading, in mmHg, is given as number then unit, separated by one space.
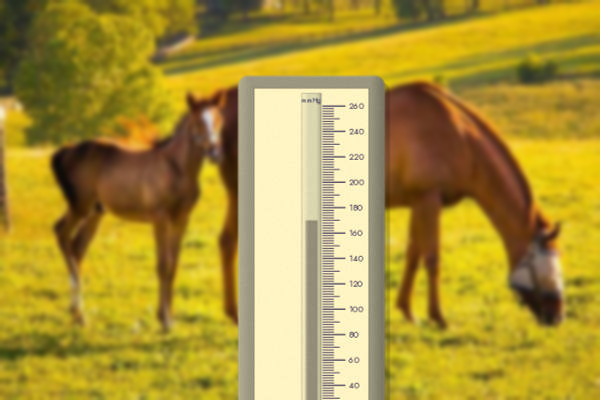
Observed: 170 mmHg
